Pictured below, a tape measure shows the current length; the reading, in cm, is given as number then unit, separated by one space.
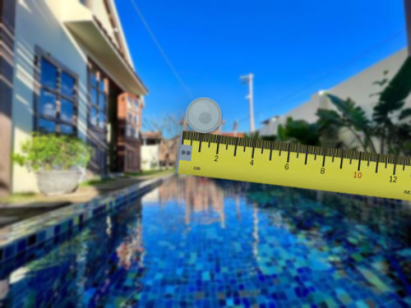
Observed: 2 cm
